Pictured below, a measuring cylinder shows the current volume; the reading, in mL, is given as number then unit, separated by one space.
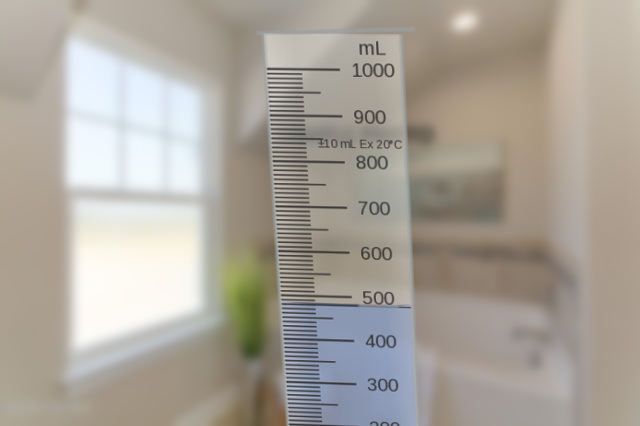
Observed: 480 mL
